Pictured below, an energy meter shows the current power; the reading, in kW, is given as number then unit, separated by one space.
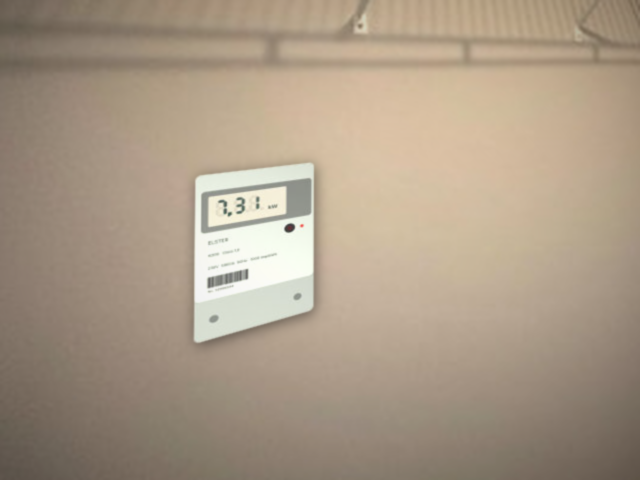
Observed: 7.31 kW
